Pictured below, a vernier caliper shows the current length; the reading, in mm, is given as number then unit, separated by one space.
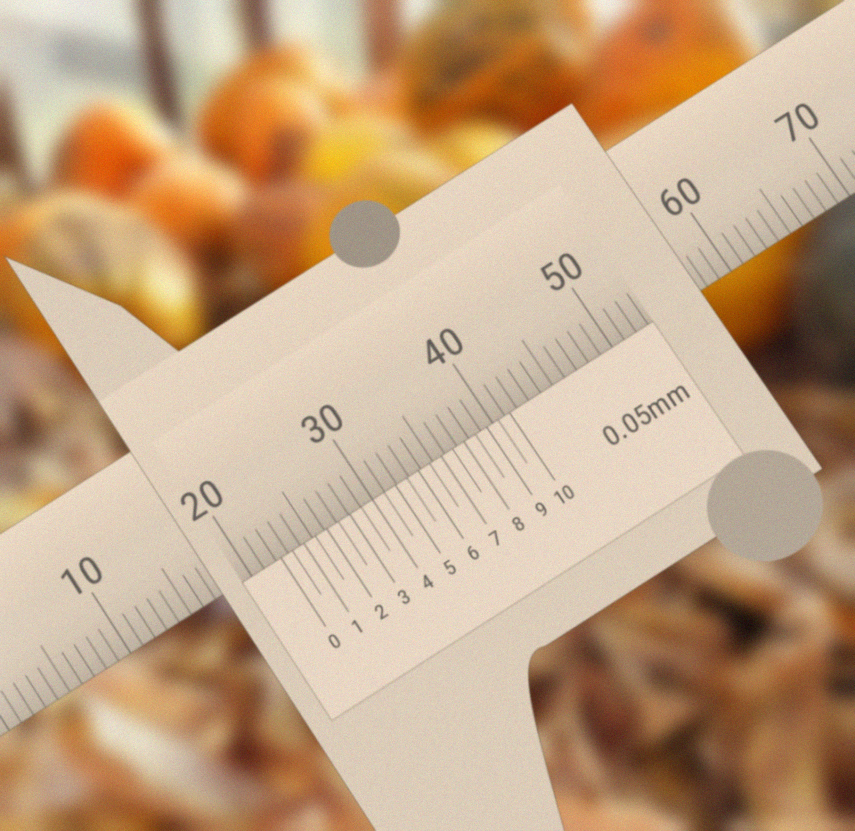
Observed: 22.4 mm
